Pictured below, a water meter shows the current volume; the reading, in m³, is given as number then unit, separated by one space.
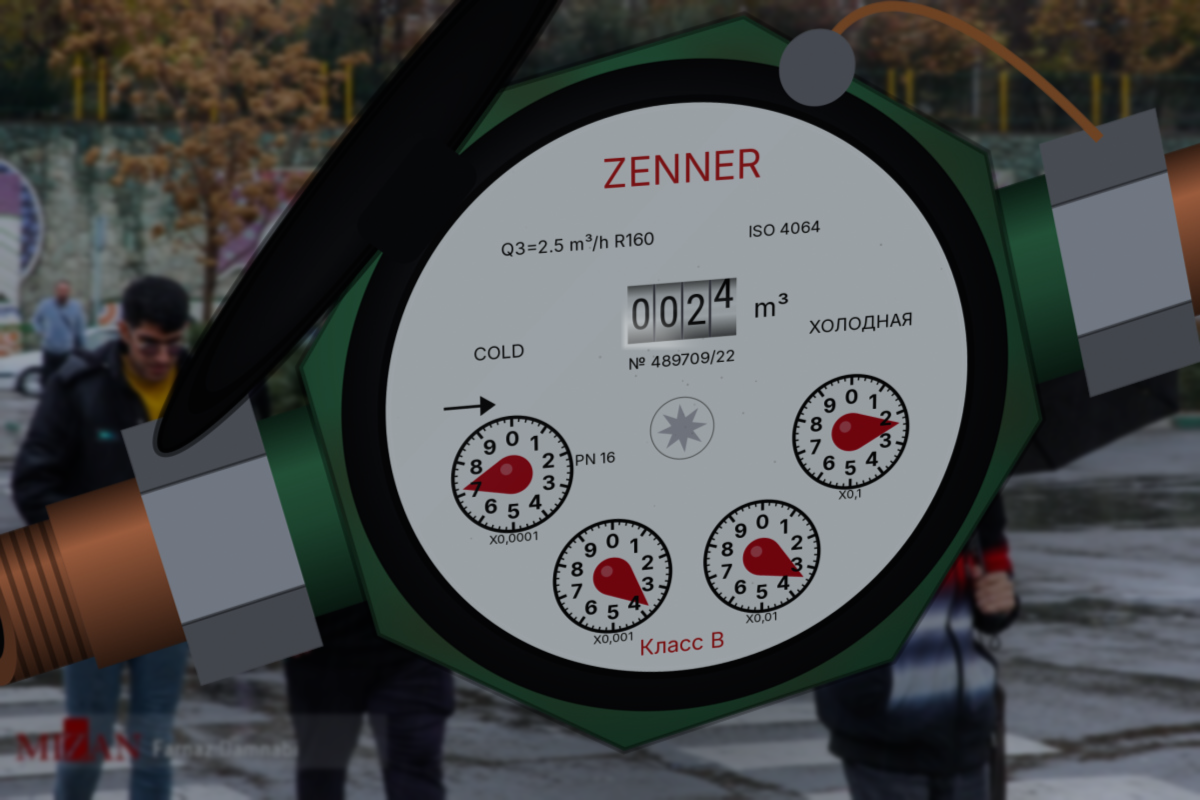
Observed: 24.2337 m³
